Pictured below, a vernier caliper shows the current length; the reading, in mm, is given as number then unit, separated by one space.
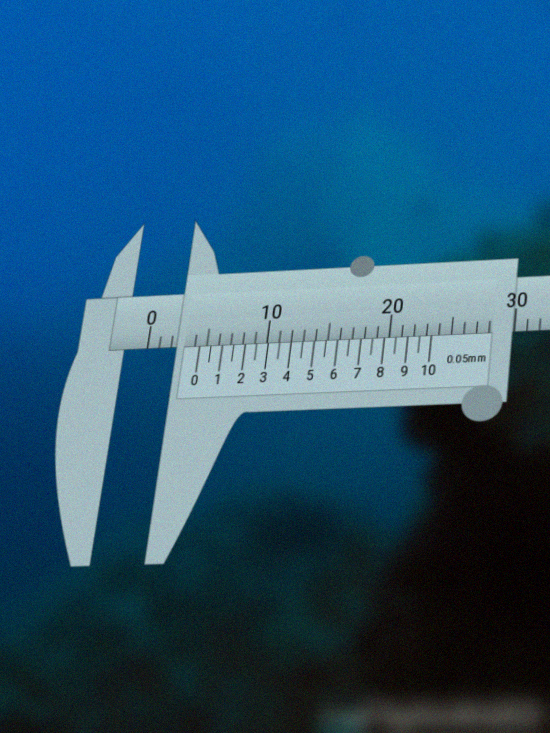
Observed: 4.4 mm
